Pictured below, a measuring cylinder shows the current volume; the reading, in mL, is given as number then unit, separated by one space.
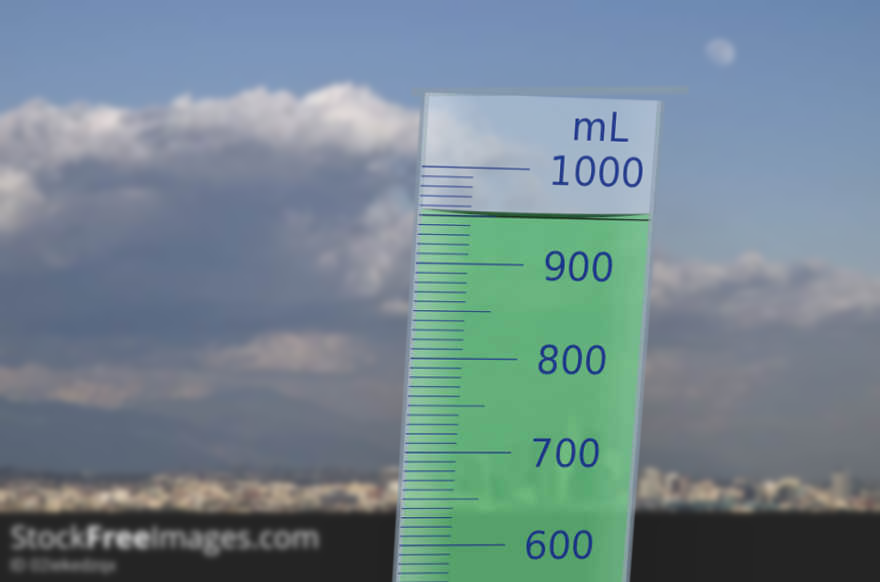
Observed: 950 mL
